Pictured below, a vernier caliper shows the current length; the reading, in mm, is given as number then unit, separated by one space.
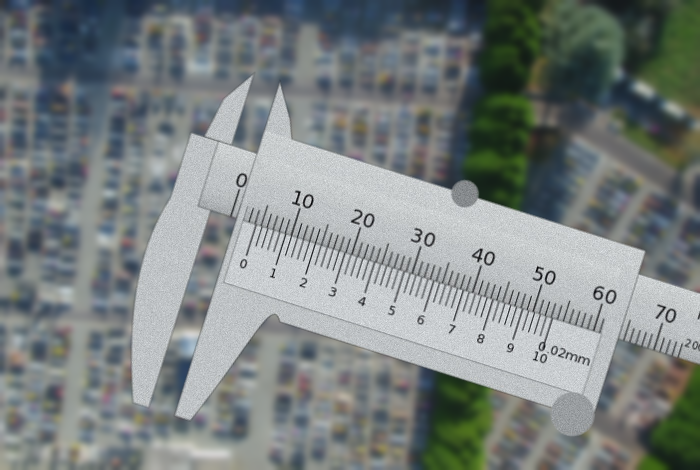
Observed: 4.2 mm
